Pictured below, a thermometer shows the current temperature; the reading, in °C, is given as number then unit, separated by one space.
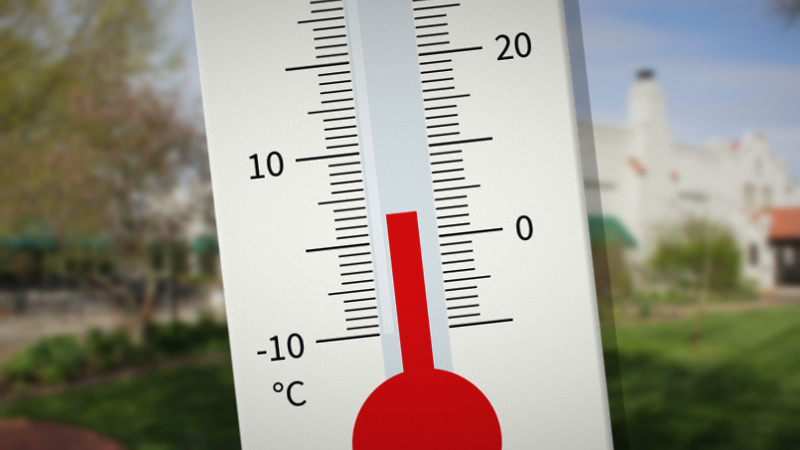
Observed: 3 °C
